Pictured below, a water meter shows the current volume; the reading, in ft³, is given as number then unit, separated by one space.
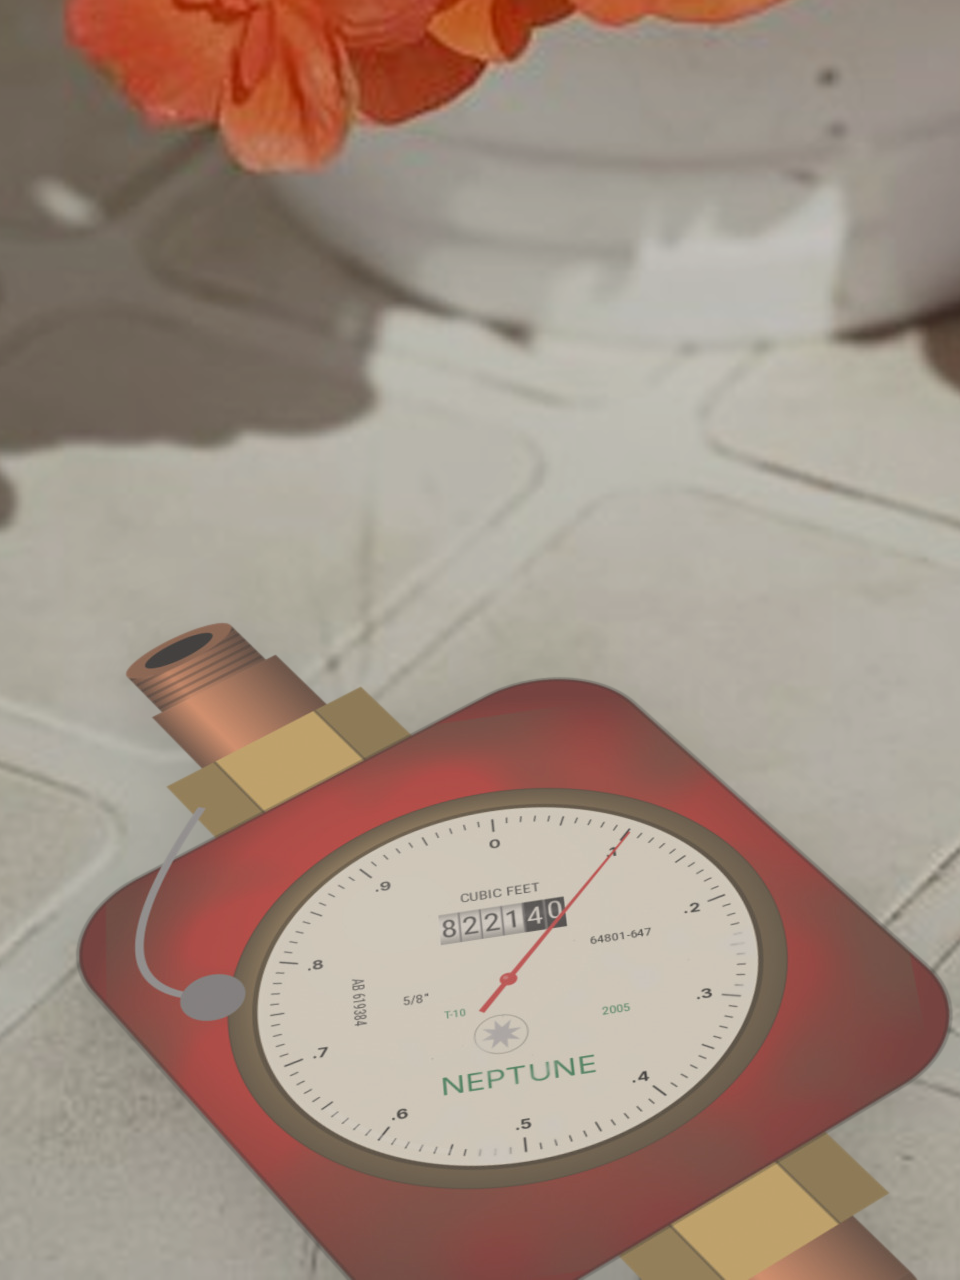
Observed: 822140.10 ft³
